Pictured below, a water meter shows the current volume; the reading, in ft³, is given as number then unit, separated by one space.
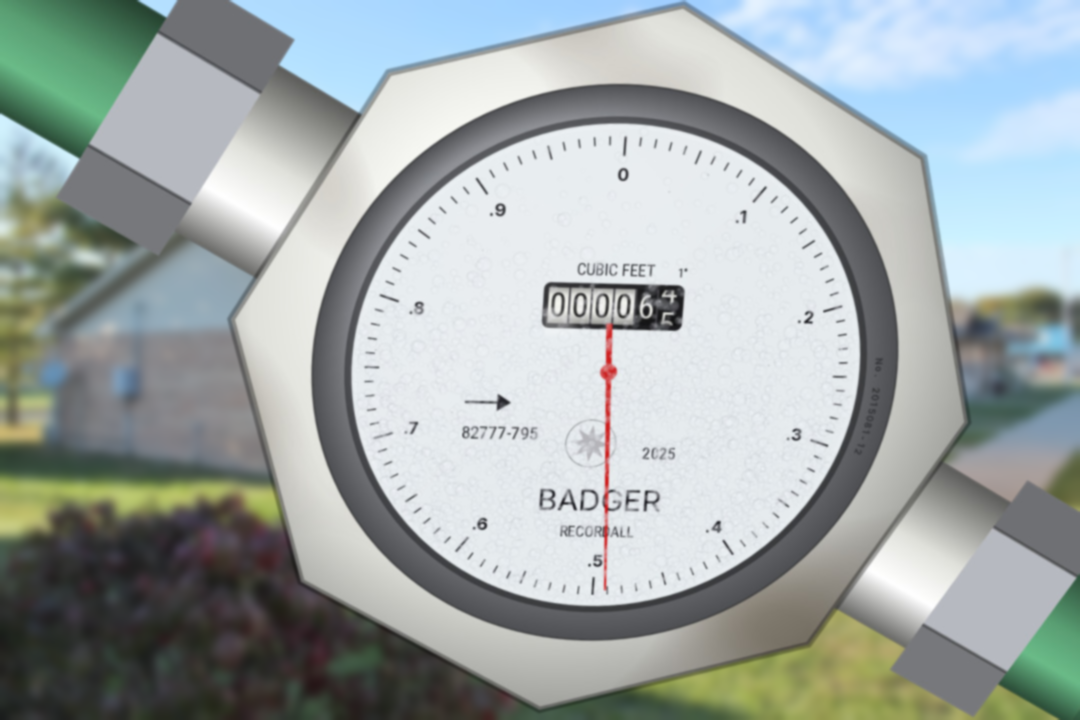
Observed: 64.49 ft³
